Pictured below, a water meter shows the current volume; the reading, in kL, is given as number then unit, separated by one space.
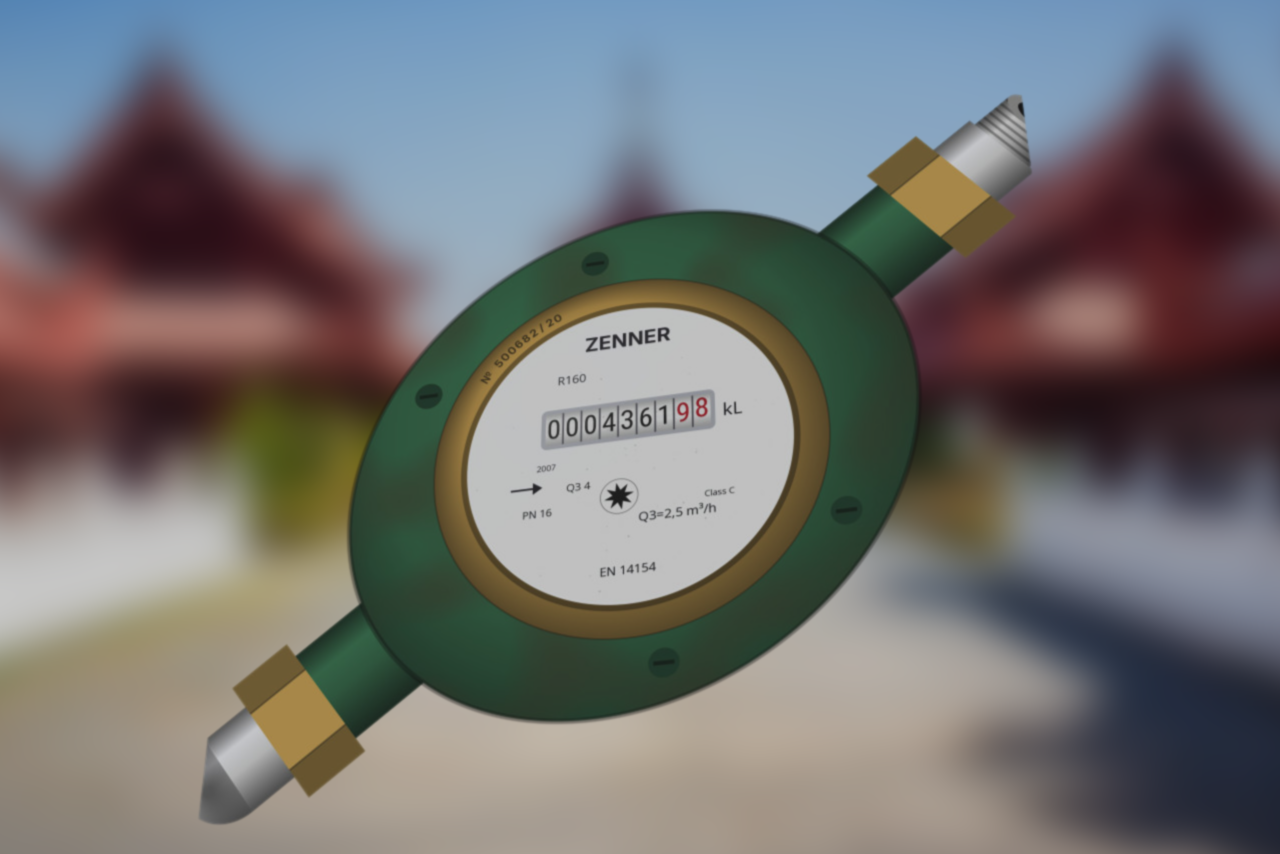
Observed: 4361.98 kL
